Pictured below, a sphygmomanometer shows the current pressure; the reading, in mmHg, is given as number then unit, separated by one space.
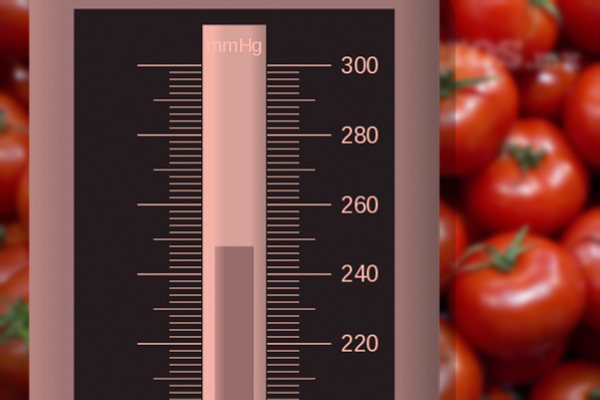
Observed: 248 mmHg
